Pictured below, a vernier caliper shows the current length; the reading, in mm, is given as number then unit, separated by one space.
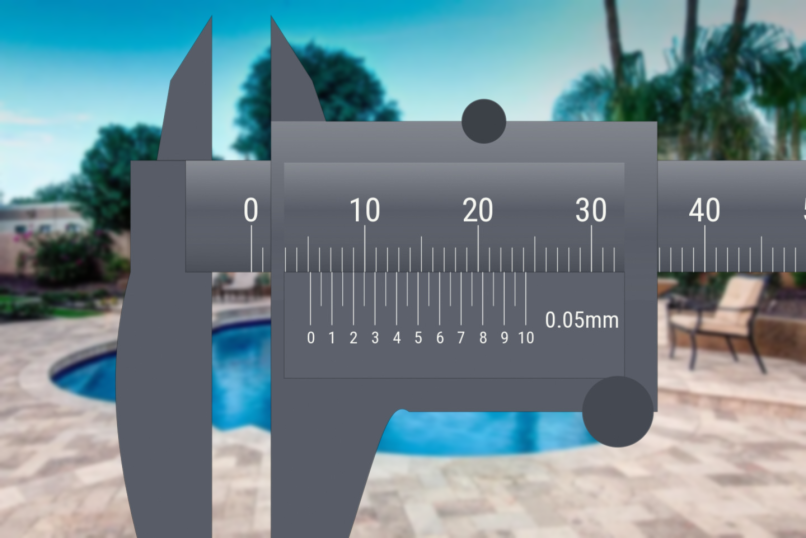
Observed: 5.2 mm
